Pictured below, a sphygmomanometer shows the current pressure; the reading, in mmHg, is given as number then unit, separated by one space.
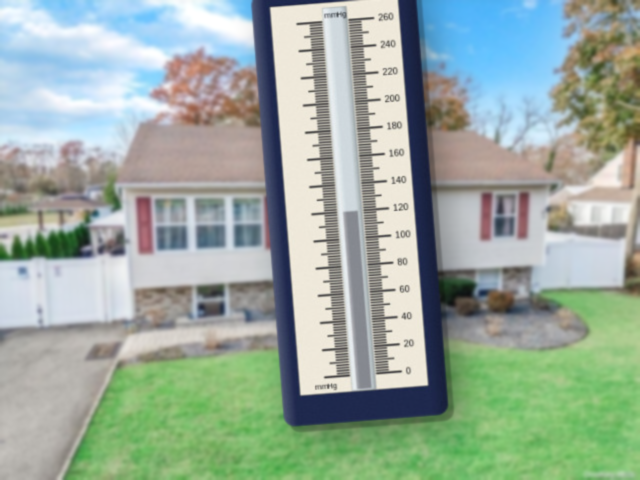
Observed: 120 mmHg
